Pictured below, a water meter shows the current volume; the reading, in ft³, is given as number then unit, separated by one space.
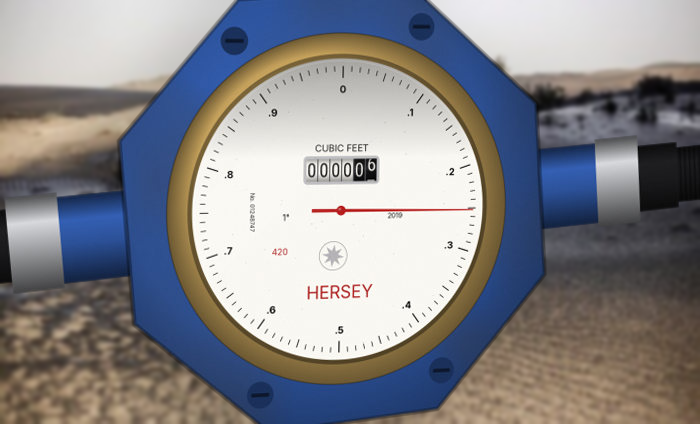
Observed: 6.25 ft³
